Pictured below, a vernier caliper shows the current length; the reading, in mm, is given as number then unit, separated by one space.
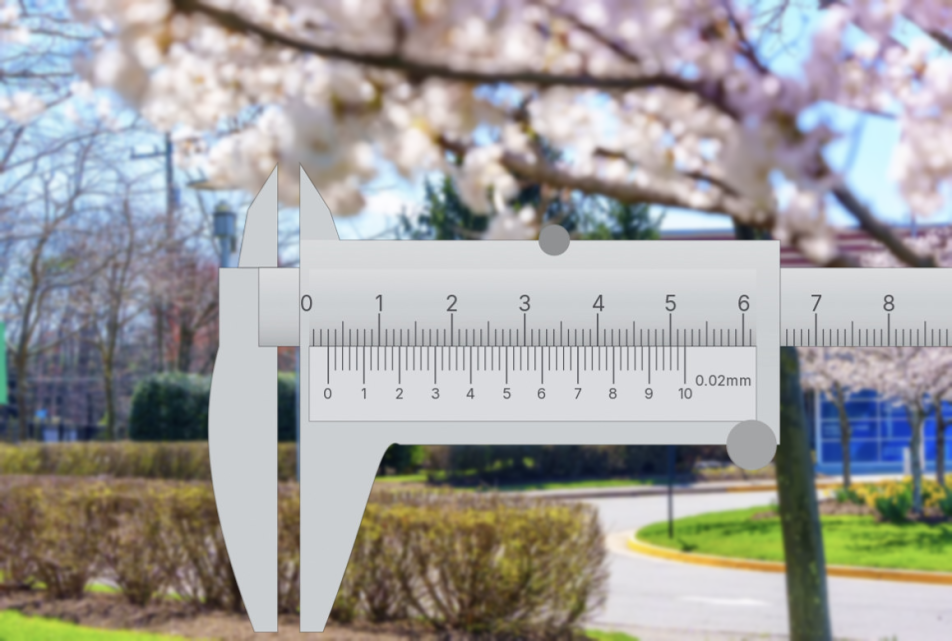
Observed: 3.0 mm
